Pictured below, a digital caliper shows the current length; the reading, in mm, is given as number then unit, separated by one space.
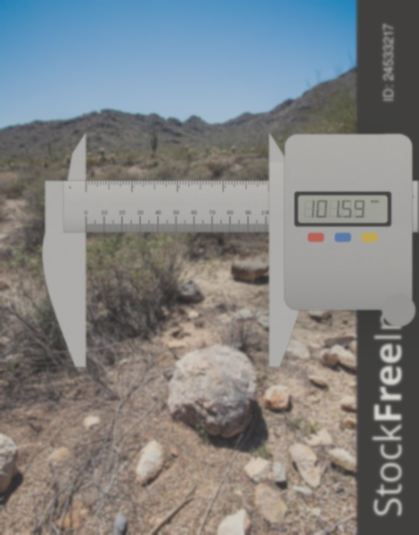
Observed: 101.59 mm
